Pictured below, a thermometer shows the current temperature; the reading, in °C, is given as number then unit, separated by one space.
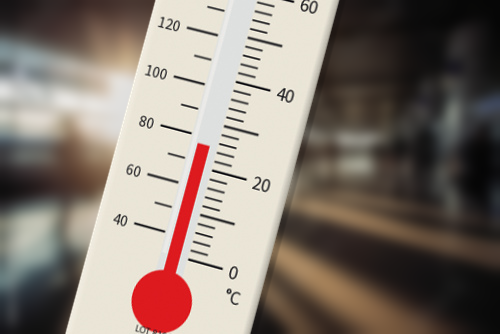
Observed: 25 °C
